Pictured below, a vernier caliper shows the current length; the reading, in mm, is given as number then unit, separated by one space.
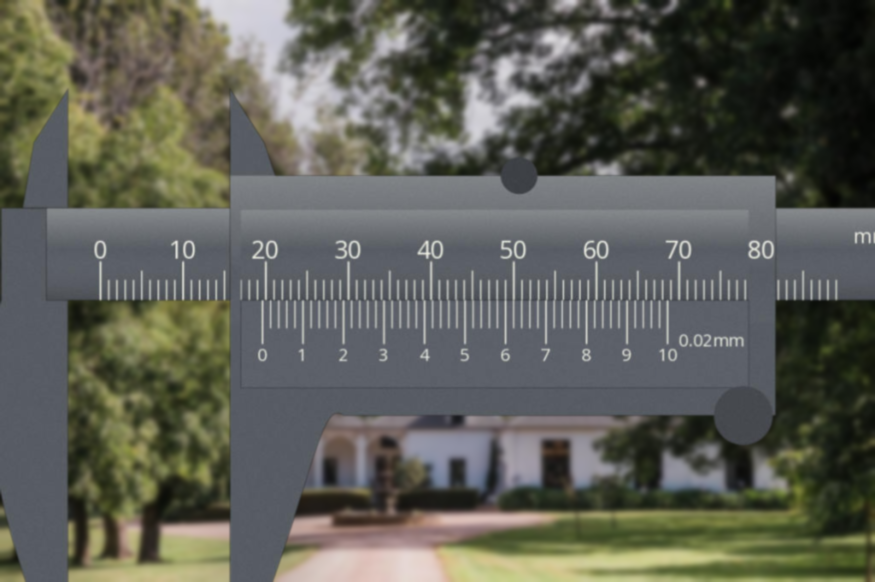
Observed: 19.6 mm
